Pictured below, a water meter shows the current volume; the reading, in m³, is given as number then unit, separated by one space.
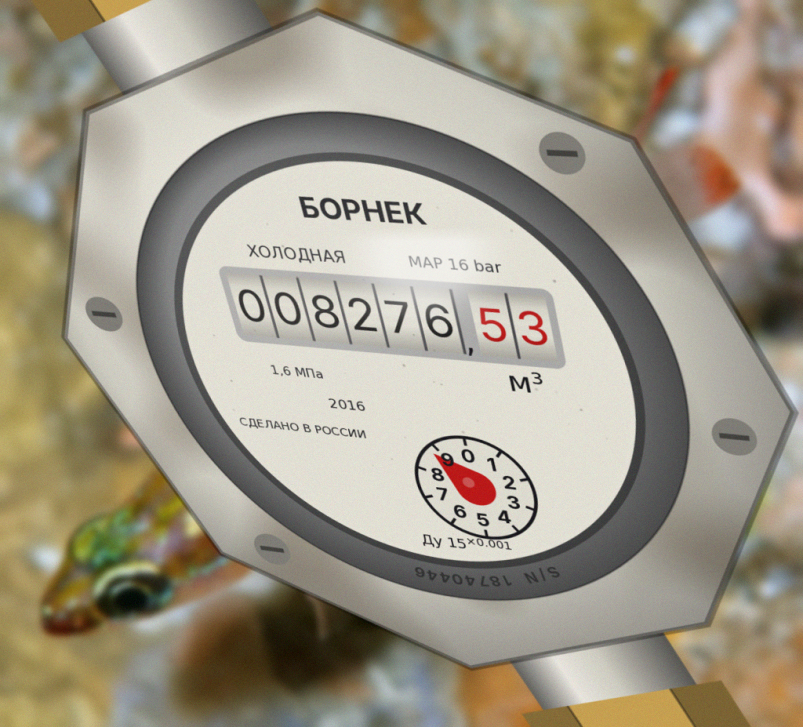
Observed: 8276.538 m³
